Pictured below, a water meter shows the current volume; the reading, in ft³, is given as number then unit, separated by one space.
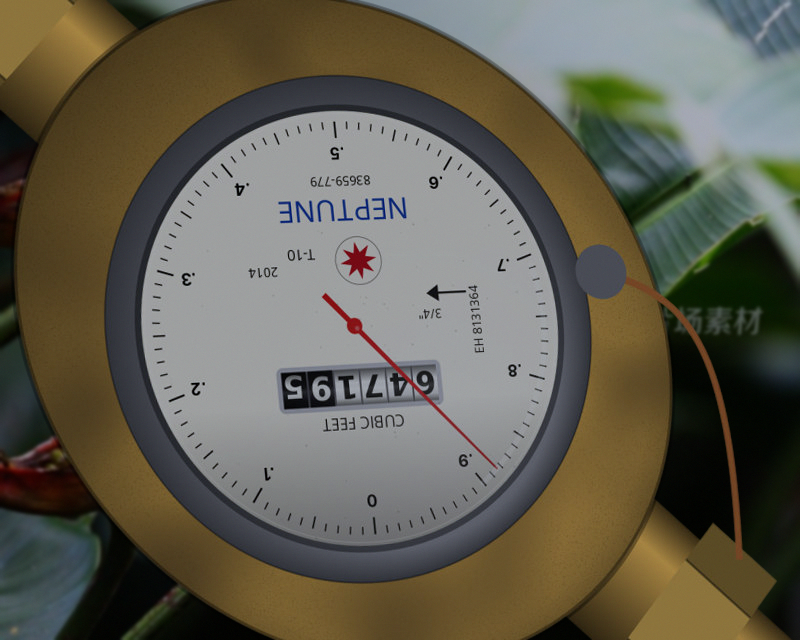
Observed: 647194.88 ft³
